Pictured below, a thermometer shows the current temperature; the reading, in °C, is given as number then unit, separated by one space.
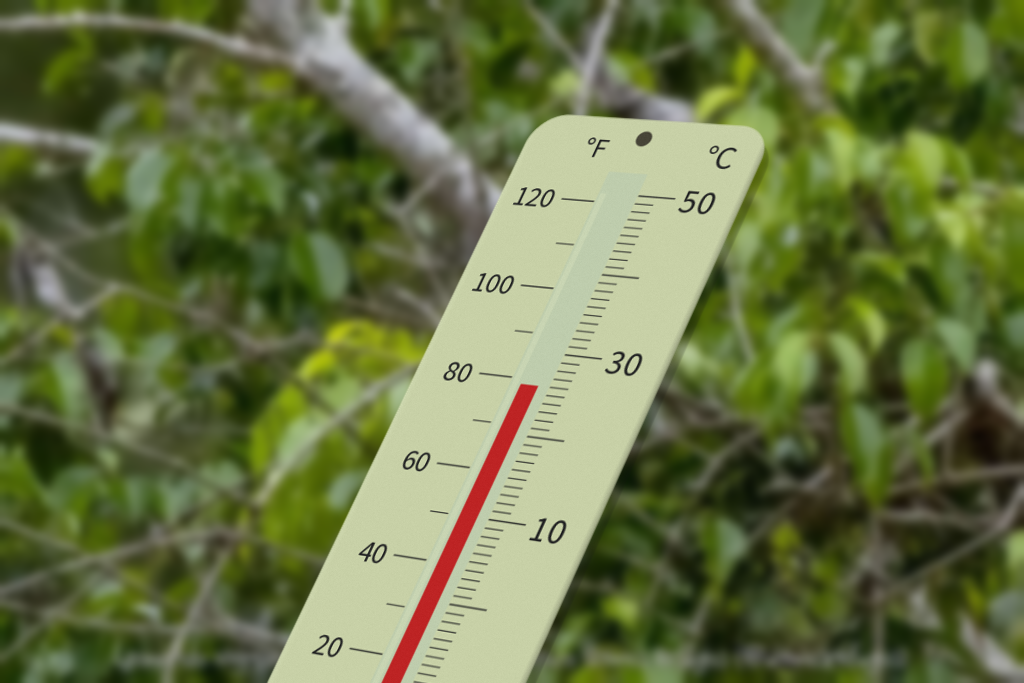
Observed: 26 °C
